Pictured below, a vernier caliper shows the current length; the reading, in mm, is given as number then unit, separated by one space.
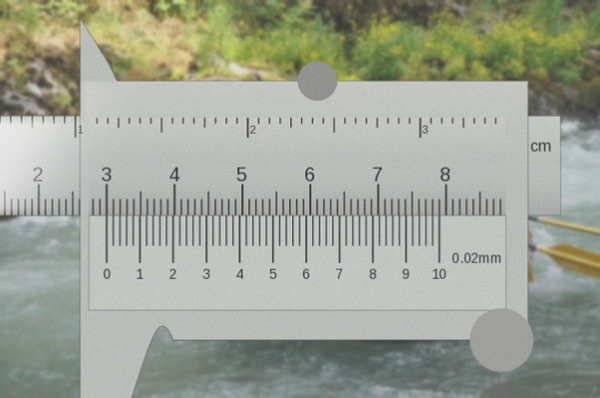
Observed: 30.0 mm
